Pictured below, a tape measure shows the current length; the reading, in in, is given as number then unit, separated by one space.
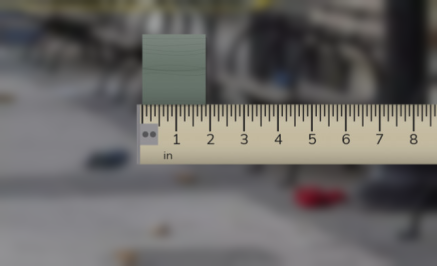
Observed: 1.875 in
